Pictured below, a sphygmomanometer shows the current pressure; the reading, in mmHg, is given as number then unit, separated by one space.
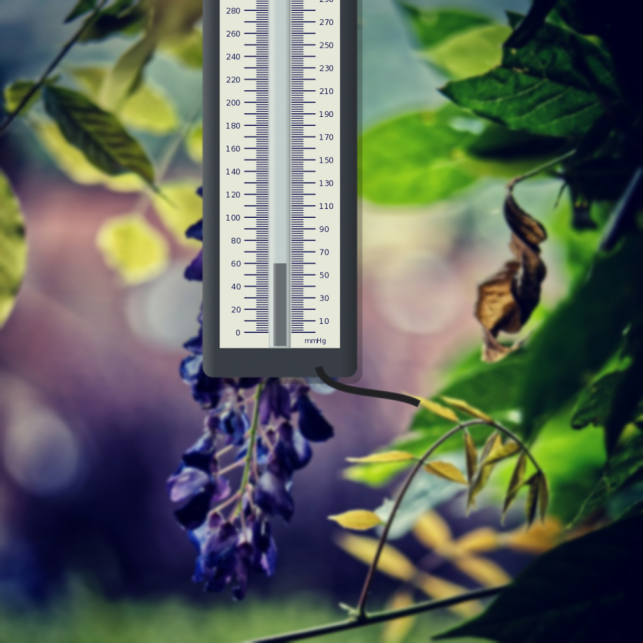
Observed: 60 mmHg
